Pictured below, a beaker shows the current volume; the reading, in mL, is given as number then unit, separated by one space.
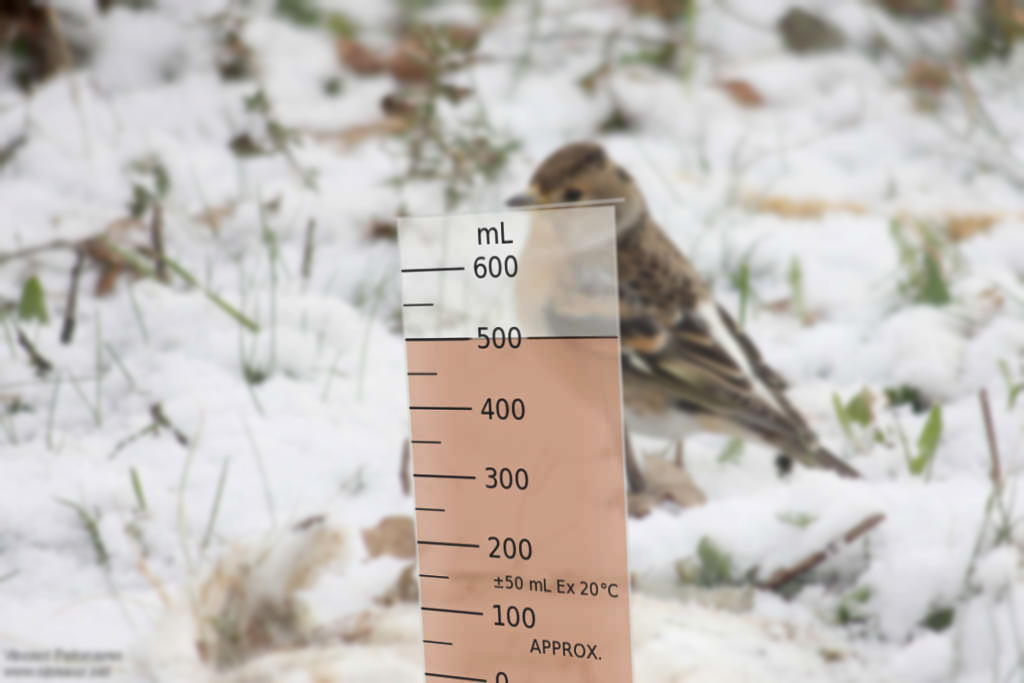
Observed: 500 mL
